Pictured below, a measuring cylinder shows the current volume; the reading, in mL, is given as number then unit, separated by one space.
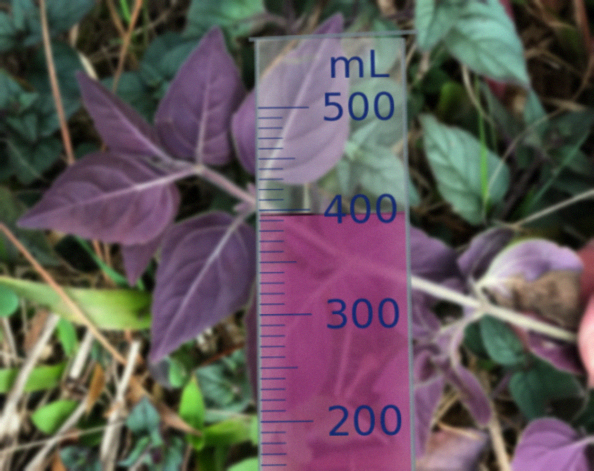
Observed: 395 mL
